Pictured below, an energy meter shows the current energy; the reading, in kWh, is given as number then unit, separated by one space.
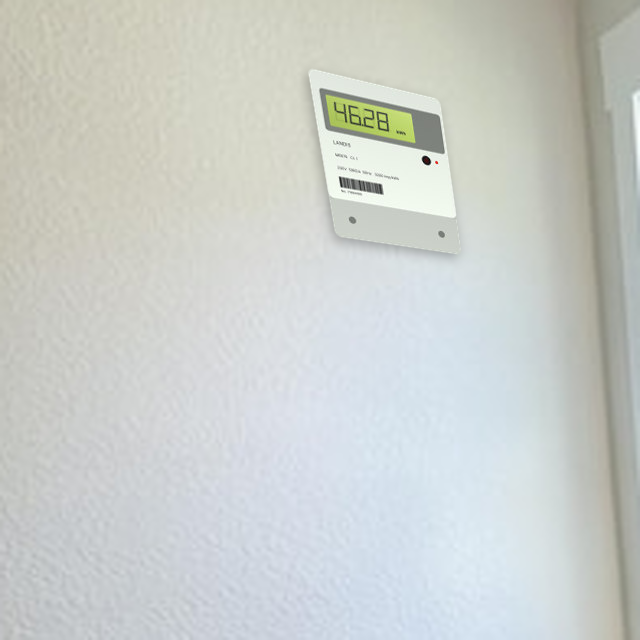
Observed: 46.28 kWh
